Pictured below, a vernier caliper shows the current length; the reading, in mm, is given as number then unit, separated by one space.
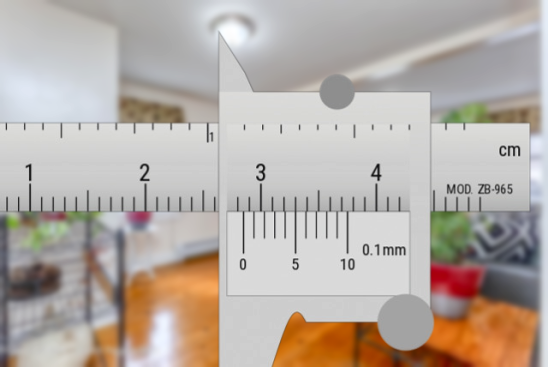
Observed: 28.5 mm
